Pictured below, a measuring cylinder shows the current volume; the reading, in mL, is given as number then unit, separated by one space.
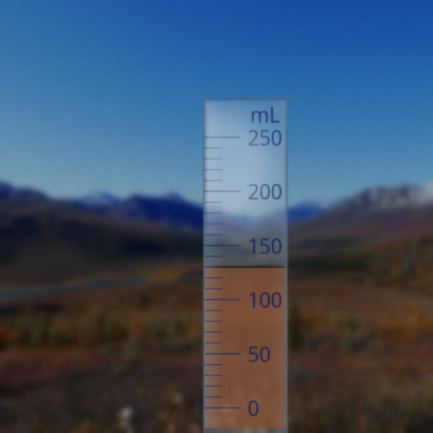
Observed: 130 mL
